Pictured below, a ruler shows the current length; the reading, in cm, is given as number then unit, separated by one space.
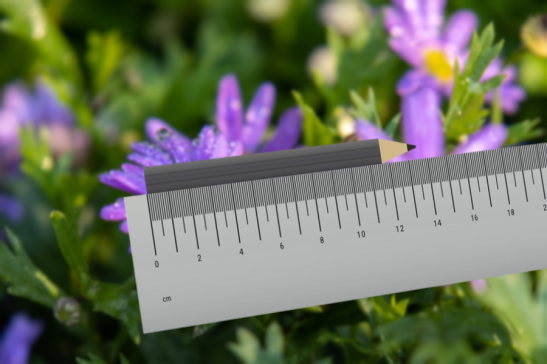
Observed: 13.5 cm
